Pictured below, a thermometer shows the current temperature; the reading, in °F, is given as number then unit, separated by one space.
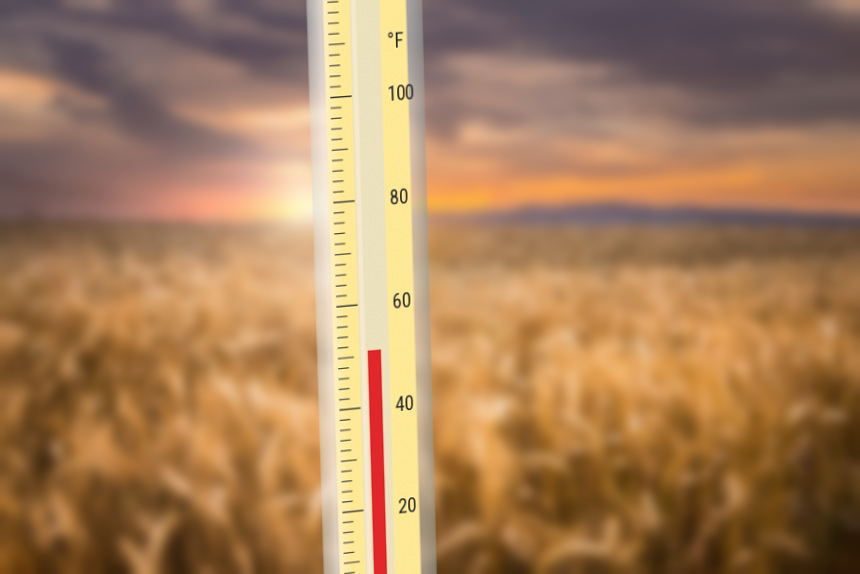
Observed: 51 °F
